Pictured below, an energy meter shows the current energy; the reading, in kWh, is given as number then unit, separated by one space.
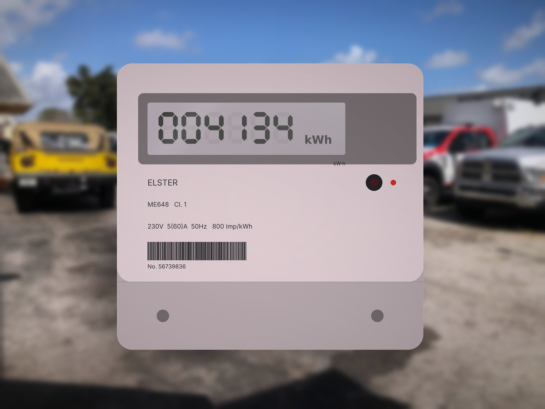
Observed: 4134 kWh
